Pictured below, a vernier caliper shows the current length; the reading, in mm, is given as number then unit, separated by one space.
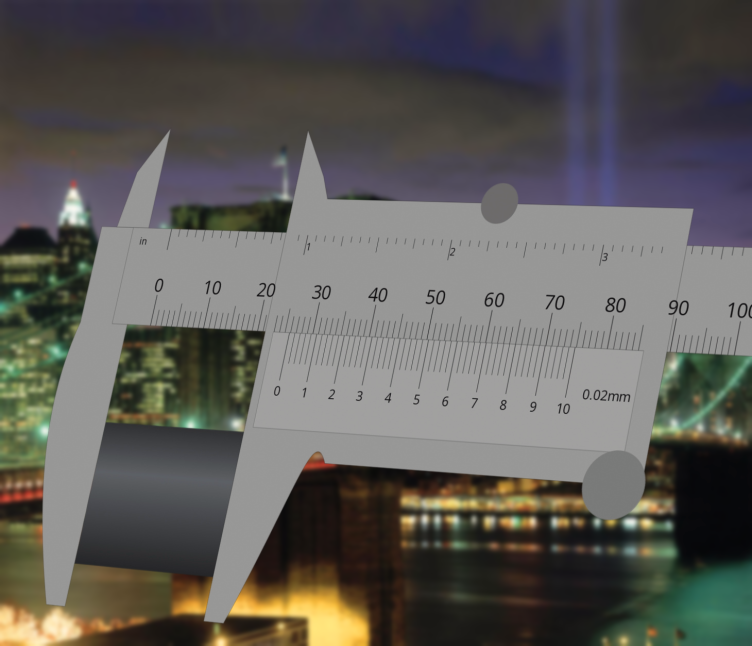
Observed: 25.8 mm
